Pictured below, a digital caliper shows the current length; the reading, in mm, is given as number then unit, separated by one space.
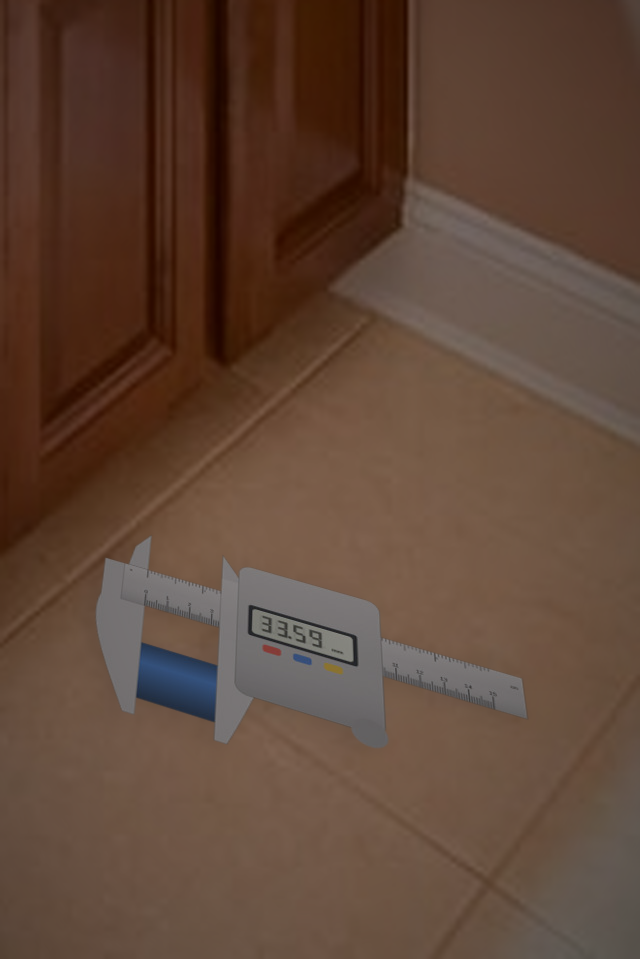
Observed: 33.59 mm
